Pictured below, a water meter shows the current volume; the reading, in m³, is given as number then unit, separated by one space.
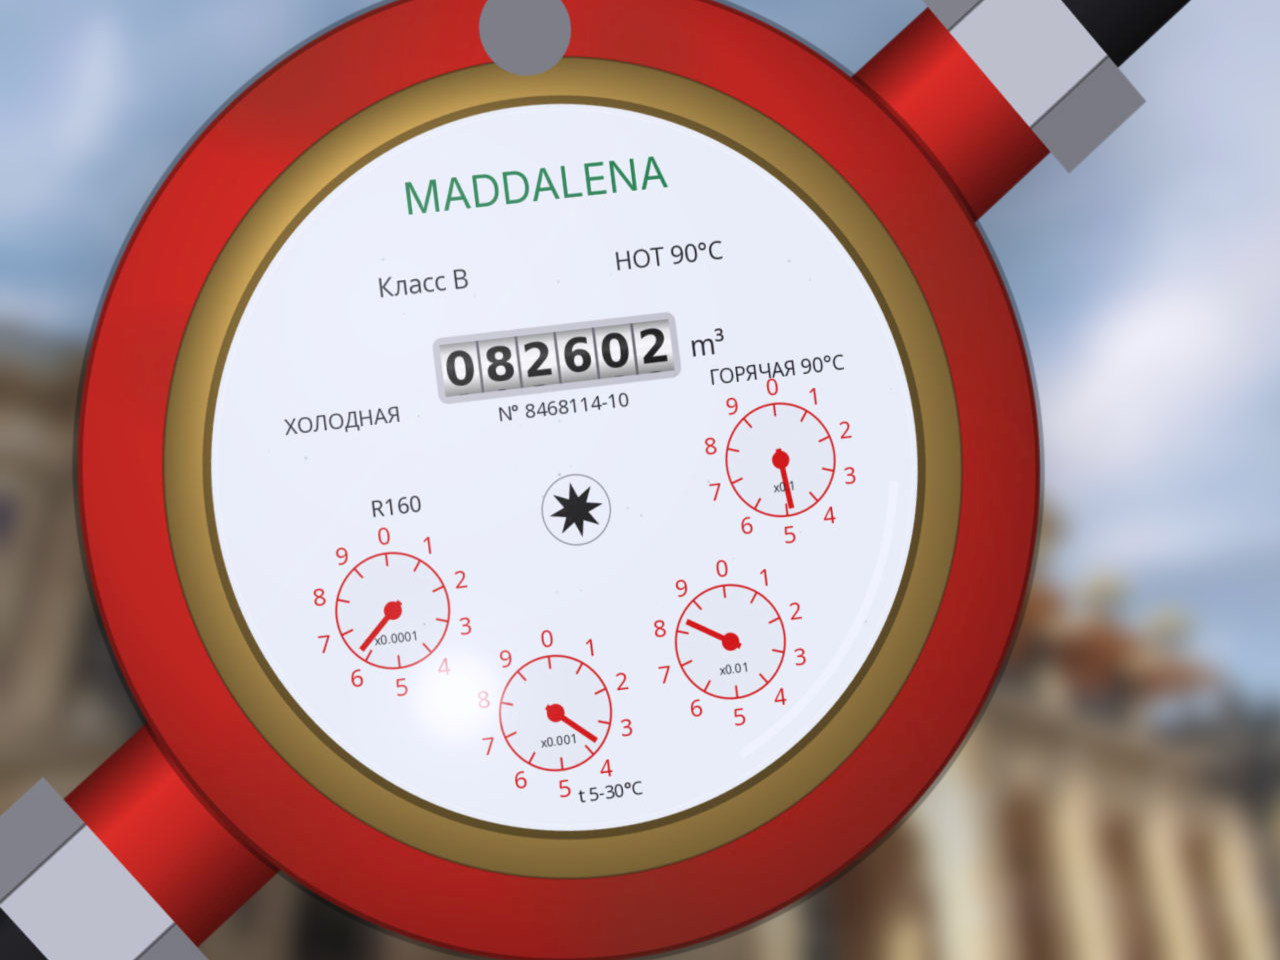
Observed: 82602.4836 m³
